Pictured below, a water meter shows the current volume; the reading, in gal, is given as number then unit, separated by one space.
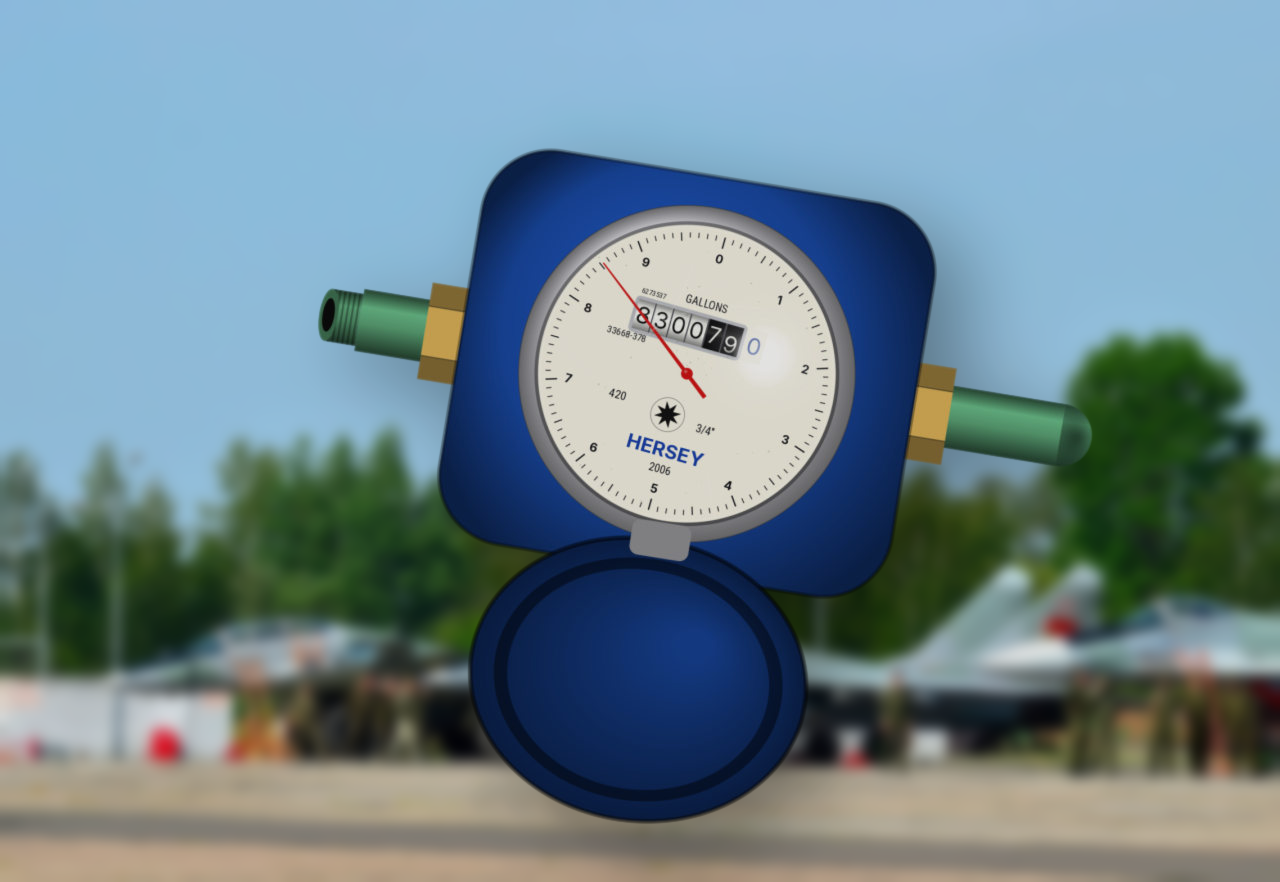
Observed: 8300788.5 gal
